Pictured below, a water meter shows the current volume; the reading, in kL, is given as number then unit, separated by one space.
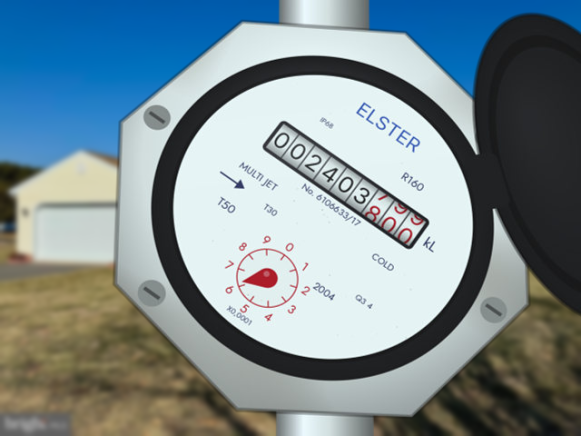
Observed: 2403.7996 kL
